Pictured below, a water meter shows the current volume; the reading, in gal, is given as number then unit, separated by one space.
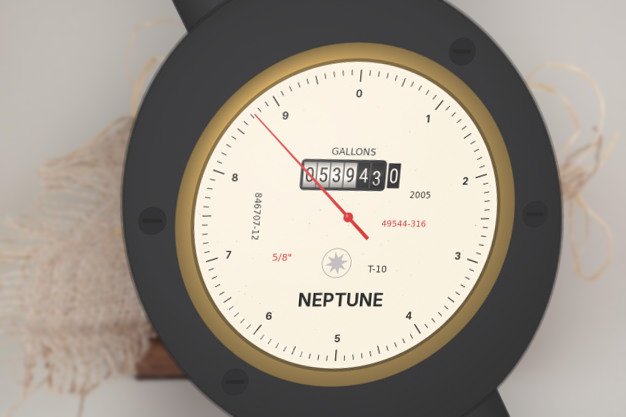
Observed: 539428.7 gal
